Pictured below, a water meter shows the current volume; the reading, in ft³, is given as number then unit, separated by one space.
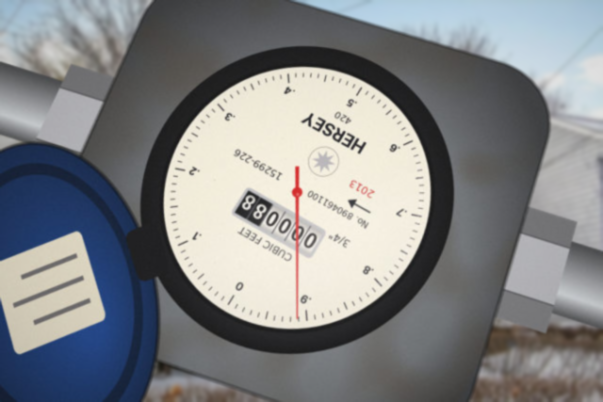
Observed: 87.91 ft³
